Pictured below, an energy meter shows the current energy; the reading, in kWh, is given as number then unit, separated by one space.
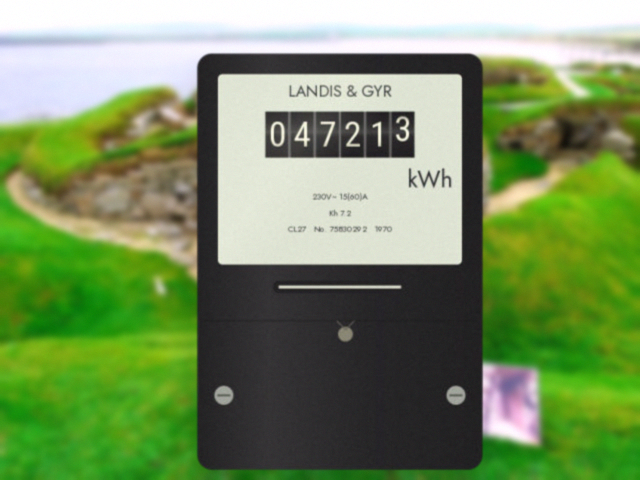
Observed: 47213 kWh
